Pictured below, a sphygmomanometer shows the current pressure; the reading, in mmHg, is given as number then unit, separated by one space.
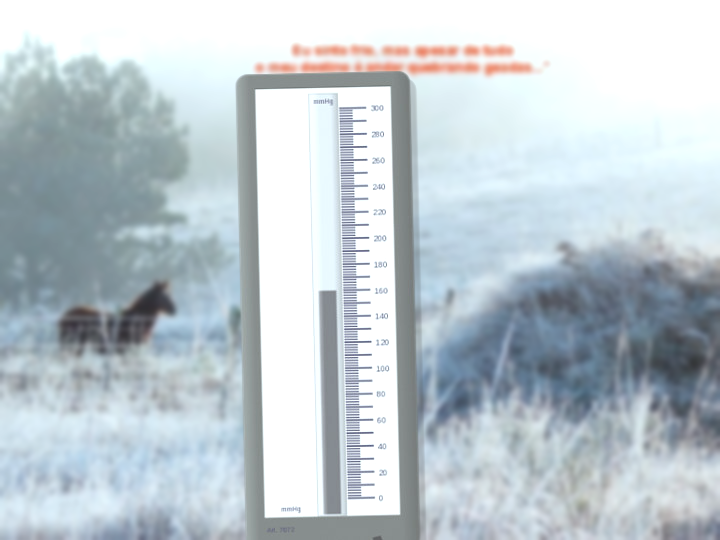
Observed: 160 mmHg
